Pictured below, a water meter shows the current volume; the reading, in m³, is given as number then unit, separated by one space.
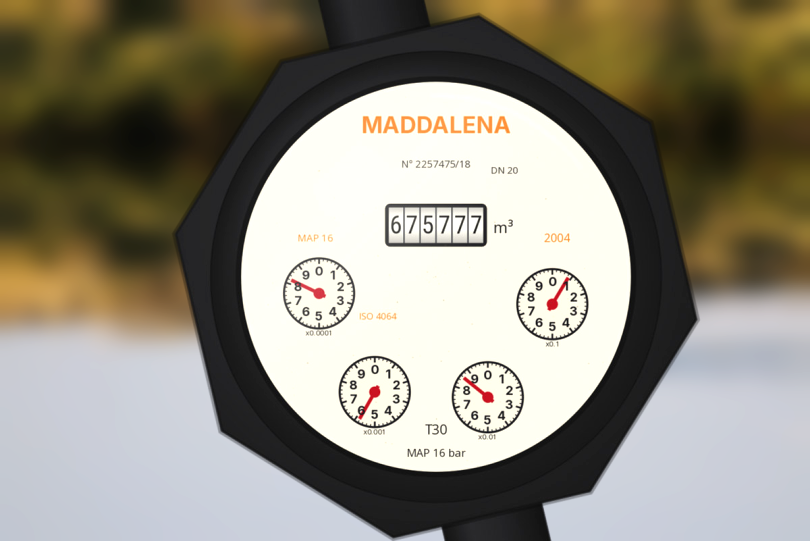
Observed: 675777.0858 m³
